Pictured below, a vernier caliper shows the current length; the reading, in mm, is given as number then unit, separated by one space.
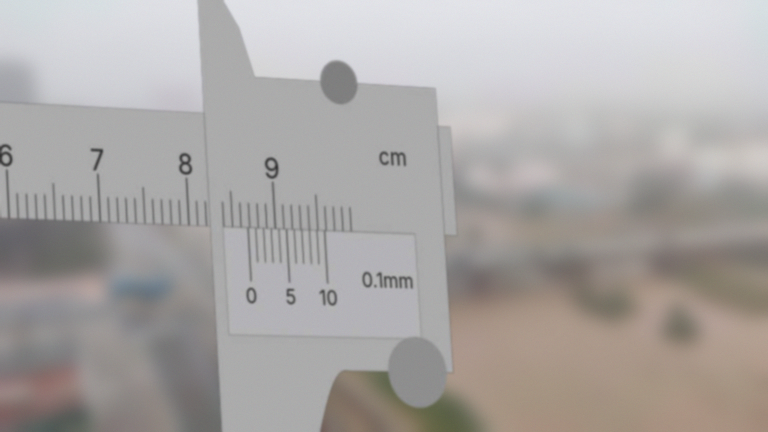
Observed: 86.8 mm
